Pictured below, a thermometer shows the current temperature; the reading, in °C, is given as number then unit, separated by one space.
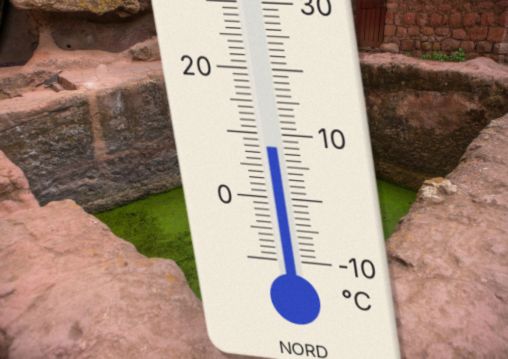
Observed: 8 °C
